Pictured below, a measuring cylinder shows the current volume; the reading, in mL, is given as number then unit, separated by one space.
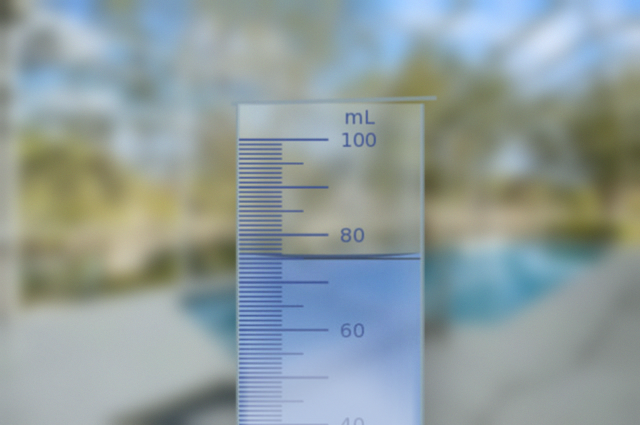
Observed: 75 mL
